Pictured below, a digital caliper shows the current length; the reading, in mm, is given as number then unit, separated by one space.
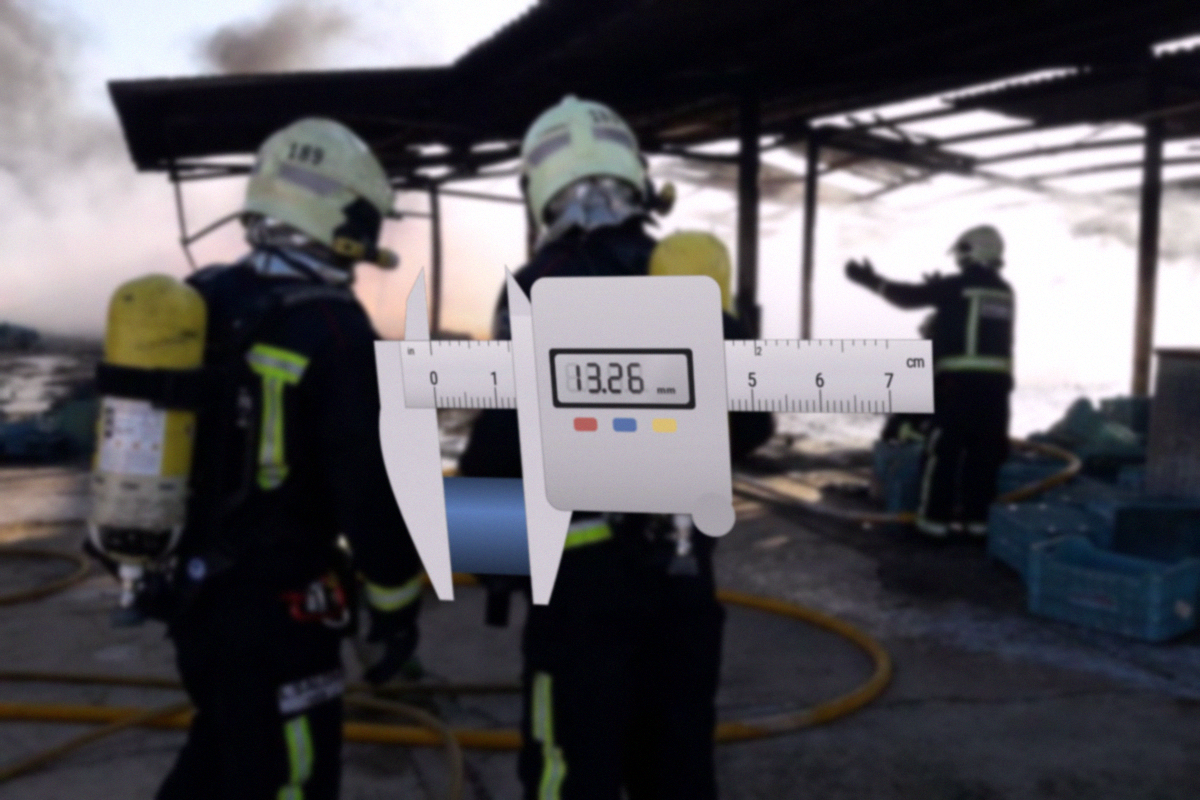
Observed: 13.26 mm
